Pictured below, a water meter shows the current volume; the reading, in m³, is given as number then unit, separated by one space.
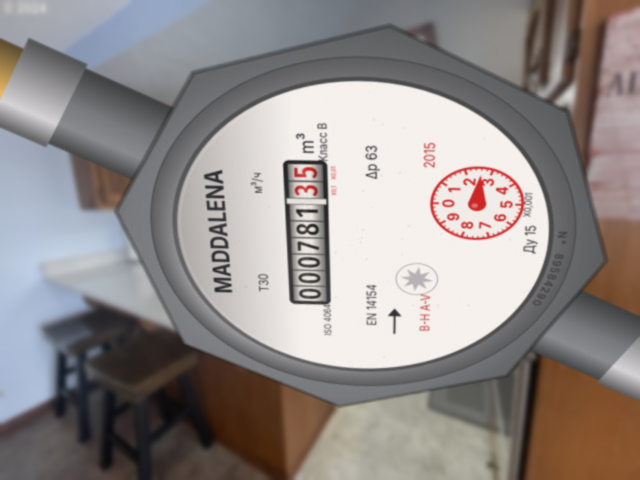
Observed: 781.352 m³
